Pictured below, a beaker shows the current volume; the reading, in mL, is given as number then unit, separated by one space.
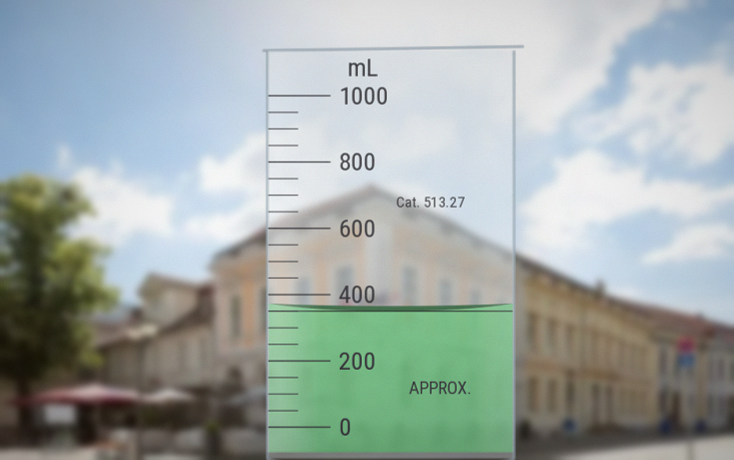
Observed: 350 mL
